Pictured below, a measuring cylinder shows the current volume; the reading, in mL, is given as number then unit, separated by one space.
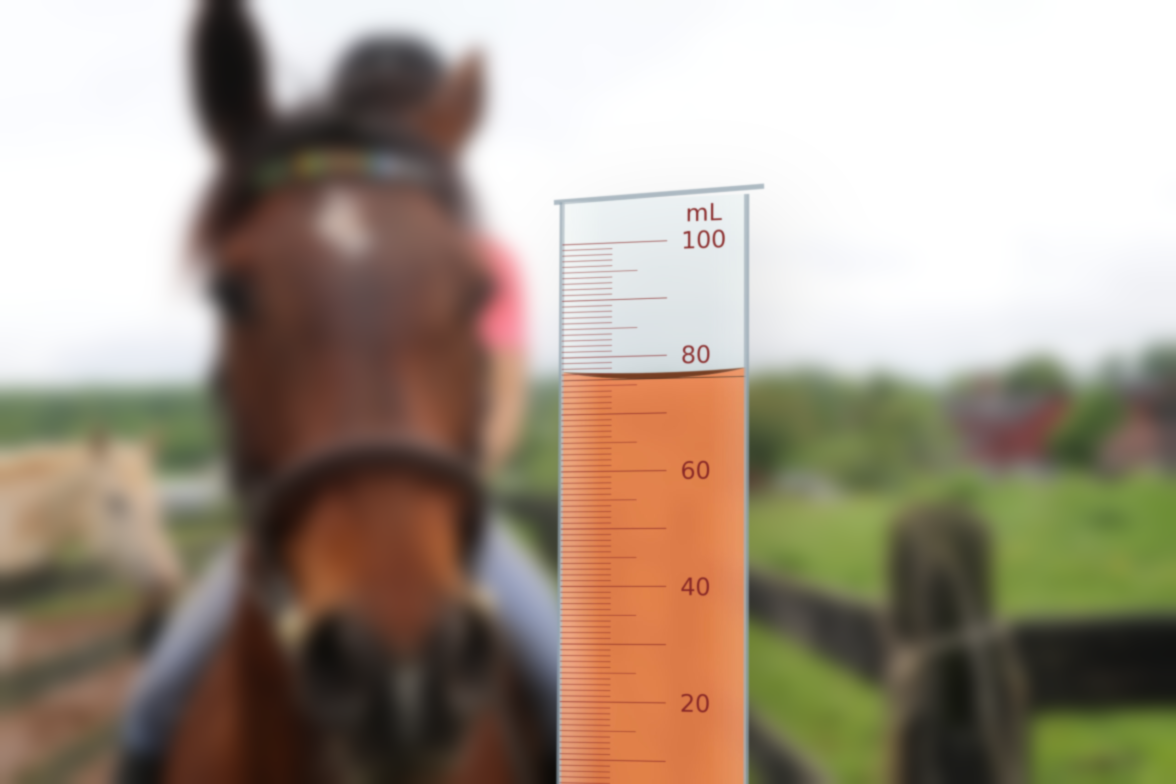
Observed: 76 mL
